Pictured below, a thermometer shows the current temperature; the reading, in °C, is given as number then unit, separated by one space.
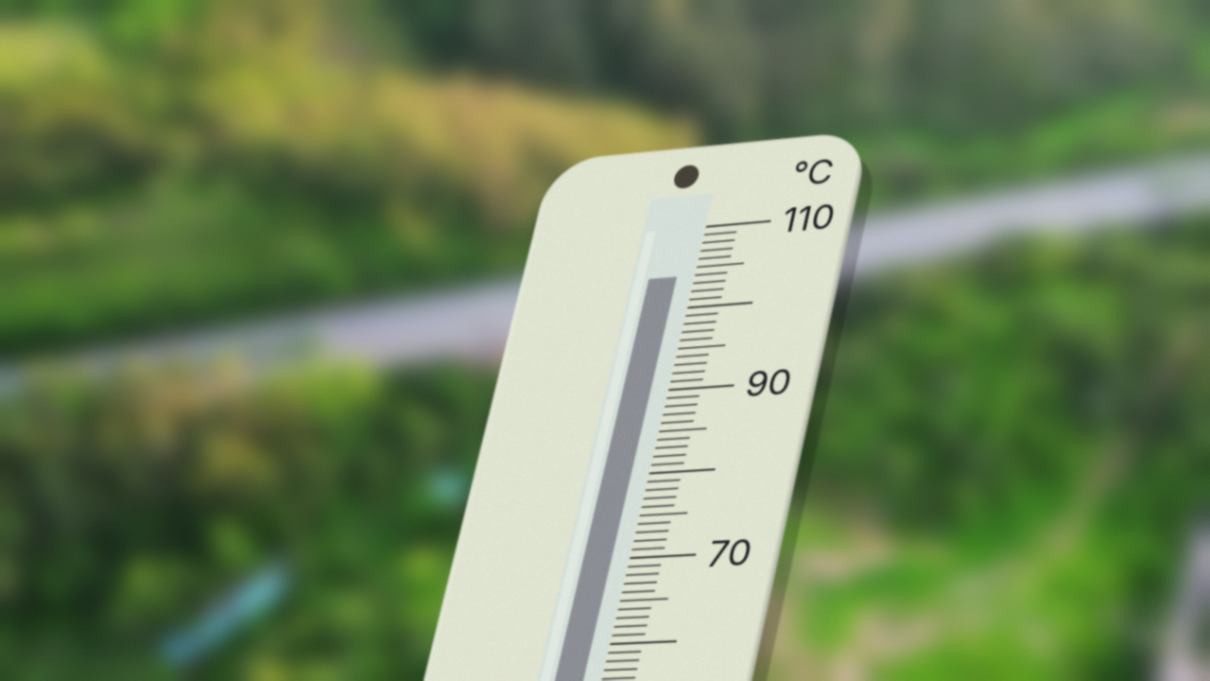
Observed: 104 °C
